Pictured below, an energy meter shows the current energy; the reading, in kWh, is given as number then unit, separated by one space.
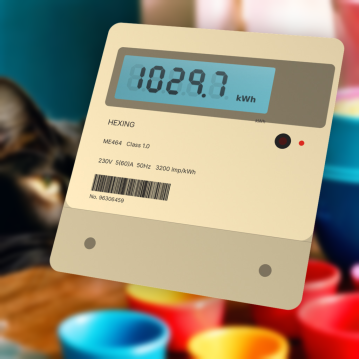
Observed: 1029.7 kWh
